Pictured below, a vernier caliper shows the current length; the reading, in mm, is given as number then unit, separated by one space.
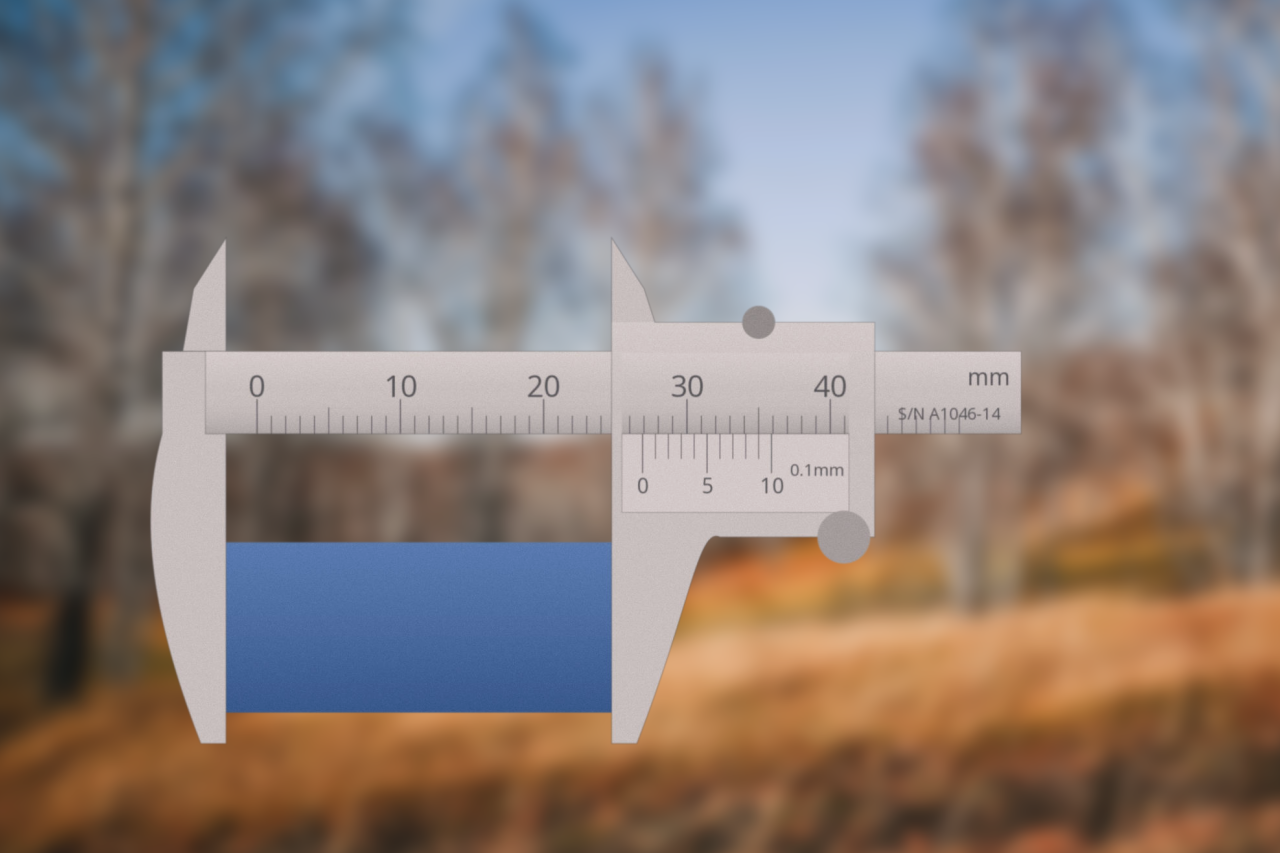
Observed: 26.9 mm
